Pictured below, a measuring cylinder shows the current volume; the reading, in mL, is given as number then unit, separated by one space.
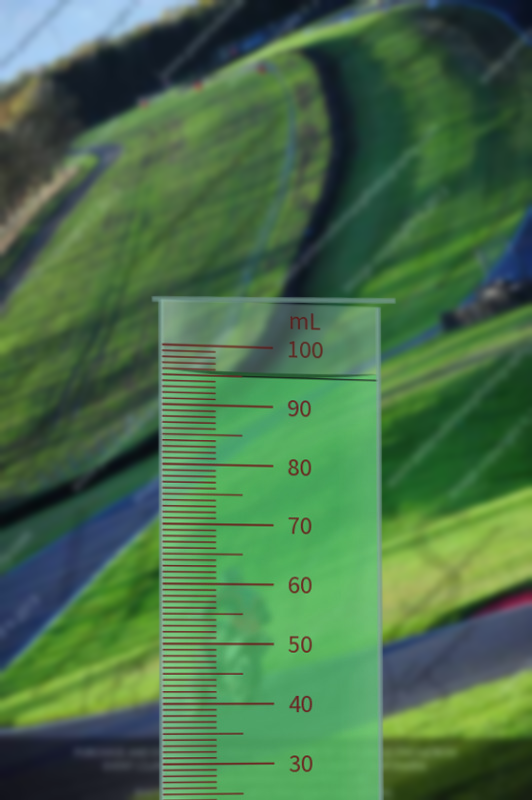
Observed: 95 mL
